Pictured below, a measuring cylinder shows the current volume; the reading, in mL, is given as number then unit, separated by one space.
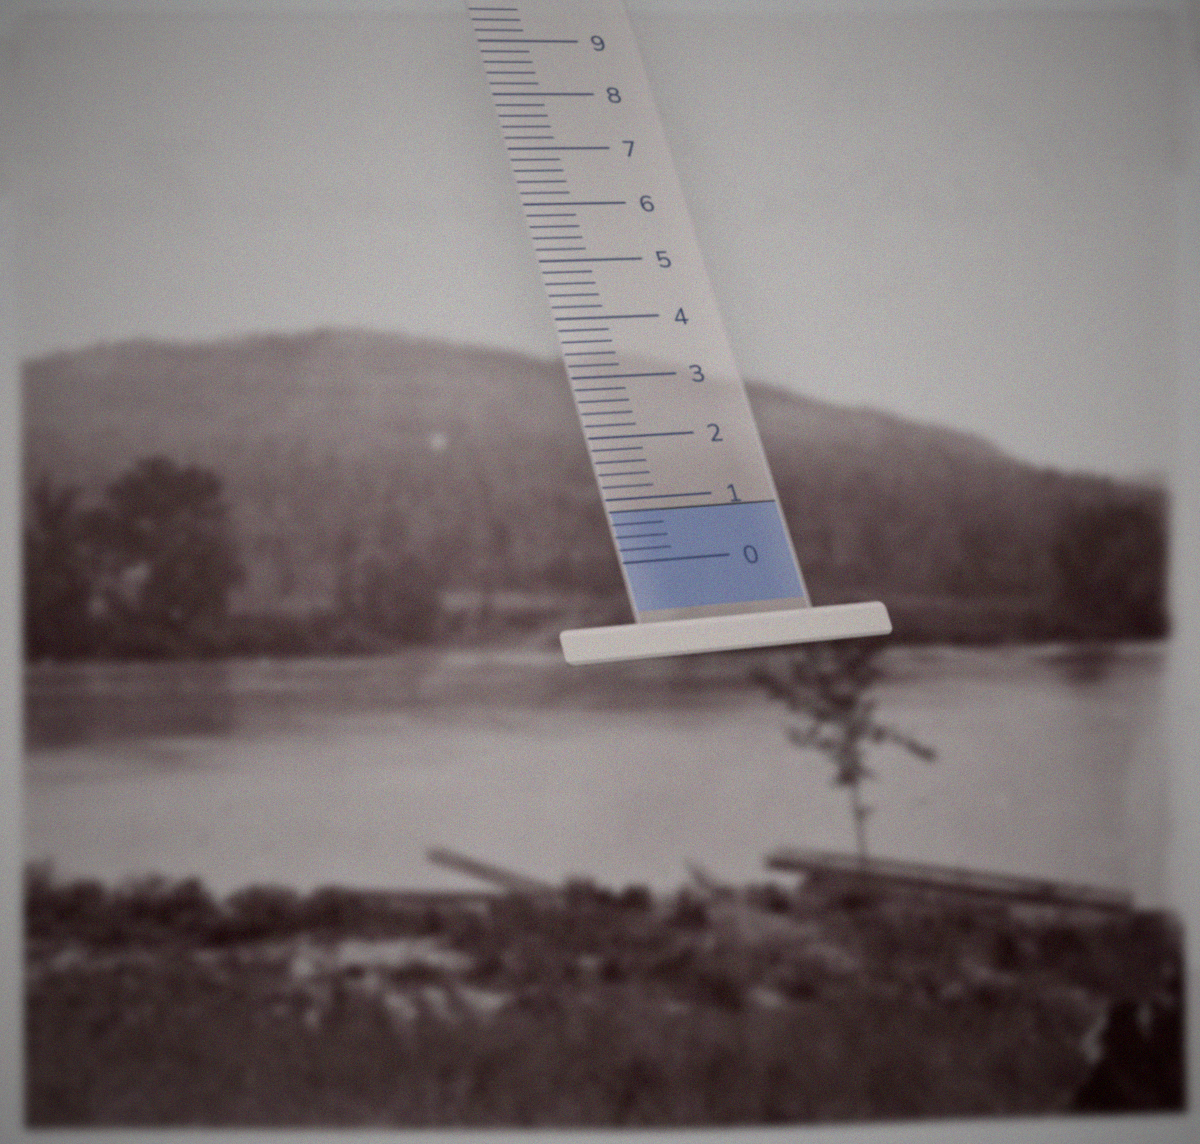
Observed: 0.8 mL
